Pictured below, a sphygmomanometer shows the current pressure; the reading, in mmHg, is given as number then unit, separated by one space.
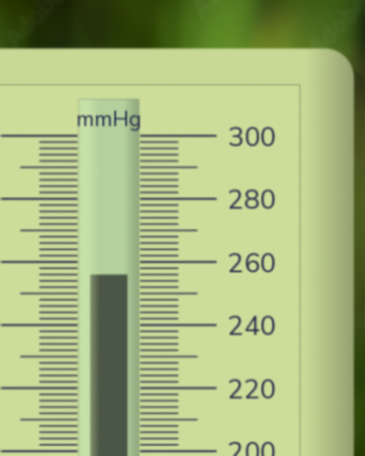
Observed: 256 mmHg
